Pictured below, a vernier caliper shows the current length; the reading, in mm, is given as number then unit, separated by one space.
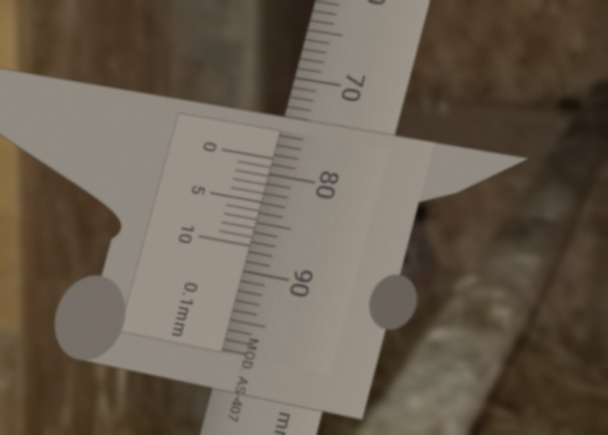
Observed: 78.4 mm
